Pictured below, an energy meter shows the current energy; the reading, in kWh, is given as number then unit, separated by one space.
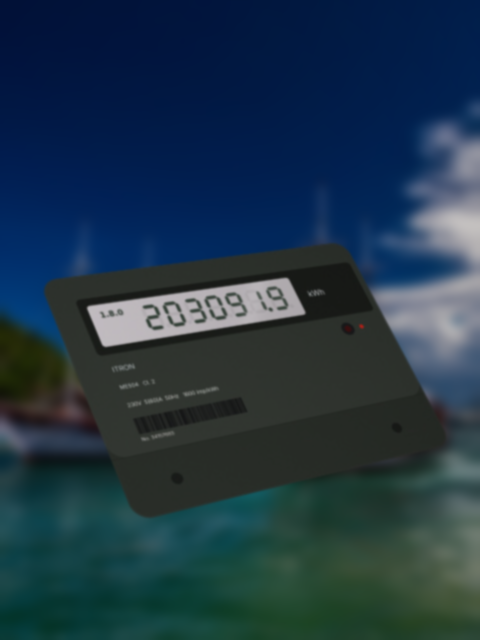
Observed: 203091.9 kWh
